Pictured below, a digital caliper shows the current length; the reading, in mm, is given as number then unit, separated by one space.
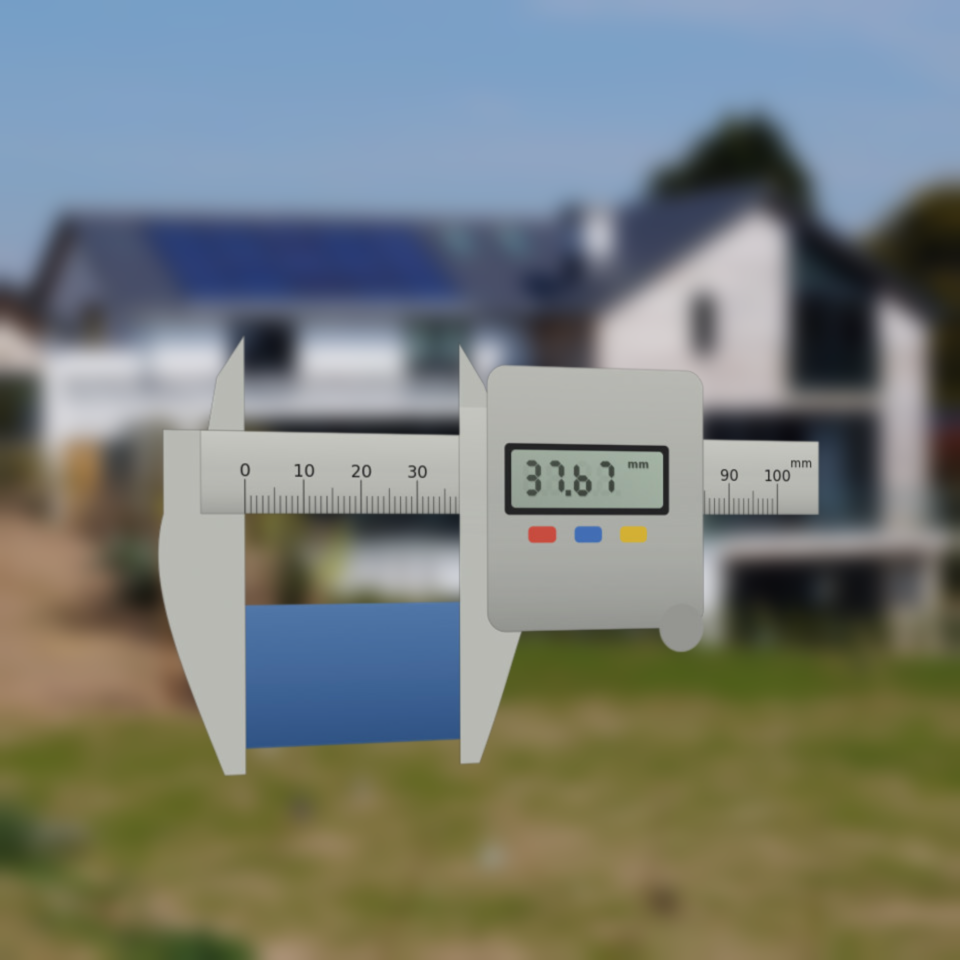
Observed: 37.67 mm
